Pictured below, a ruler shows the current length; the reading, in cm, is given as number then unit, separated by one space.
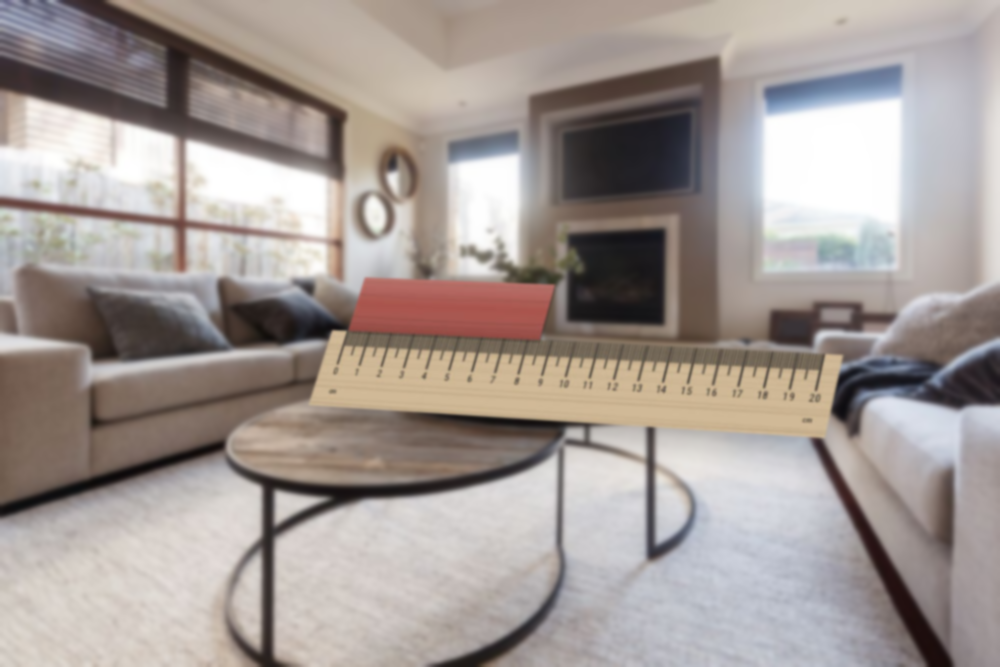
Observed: 8.5 cm
